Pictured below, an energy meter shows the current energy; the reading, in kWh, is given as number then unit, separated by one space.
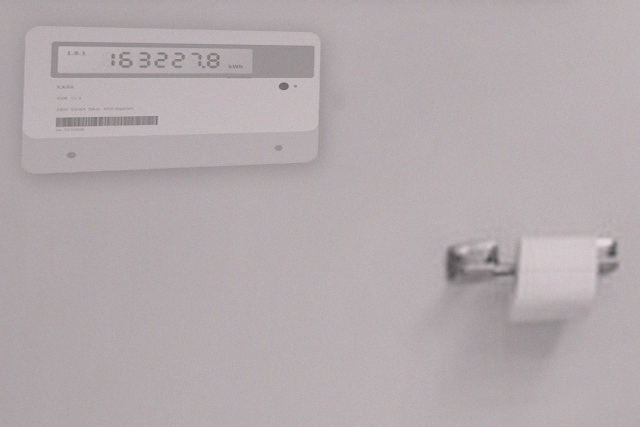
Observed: 163227.8 kWh
